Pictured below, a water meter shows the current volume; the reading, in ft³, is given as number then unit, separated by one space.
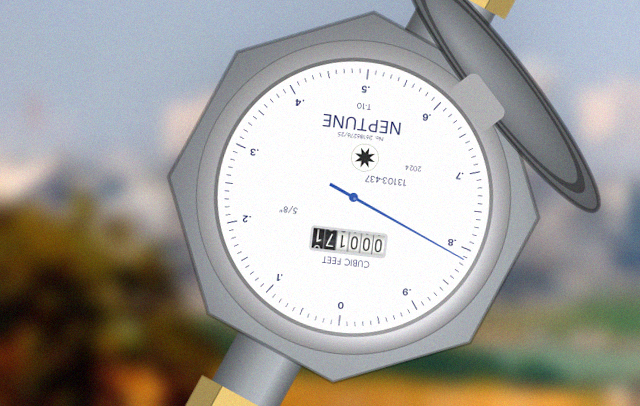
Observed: 170.81 ft³
